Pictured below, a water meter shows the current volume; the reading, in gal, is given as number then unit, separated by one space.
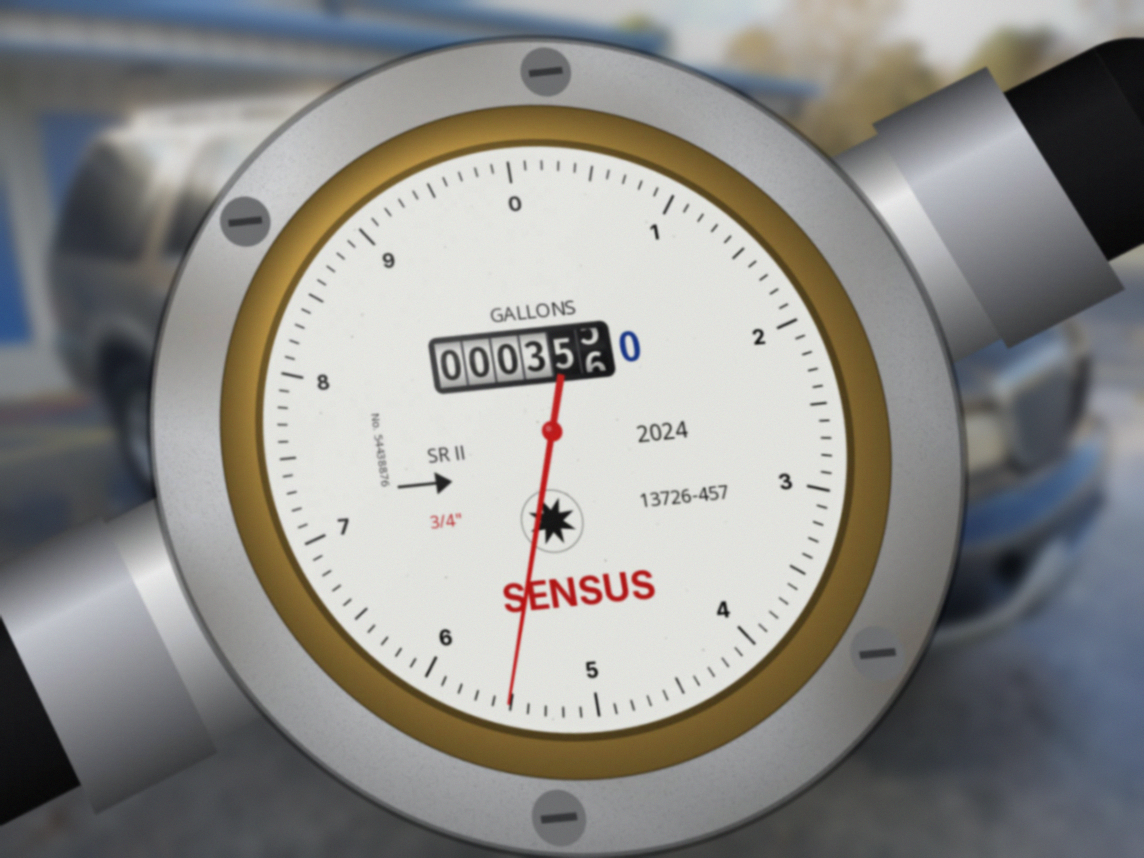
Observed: 3555.5 gal
